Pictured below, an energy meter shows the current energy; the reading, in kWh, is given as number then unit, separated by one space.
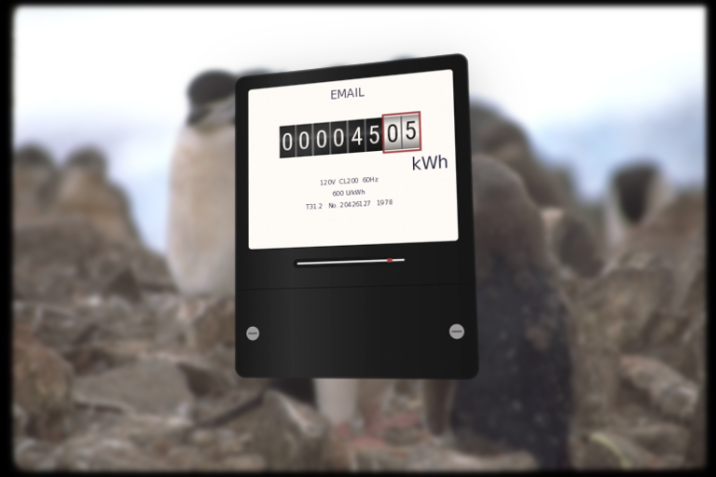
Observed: 45.05 kWh
